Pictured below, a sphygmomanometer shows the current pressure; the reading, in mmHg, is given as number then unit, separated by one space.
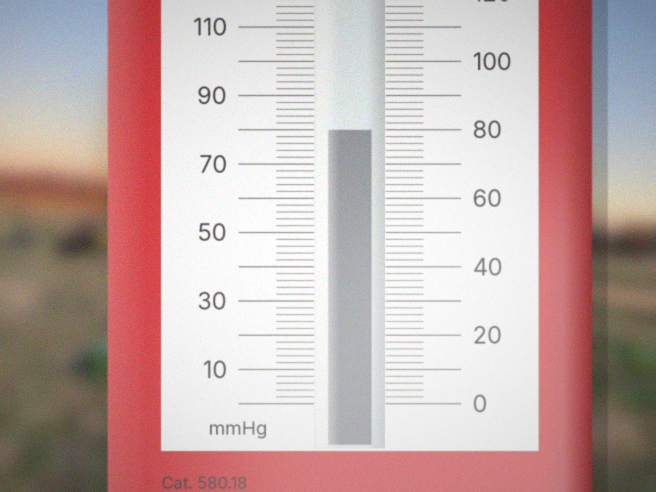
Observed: 80 mmHg
